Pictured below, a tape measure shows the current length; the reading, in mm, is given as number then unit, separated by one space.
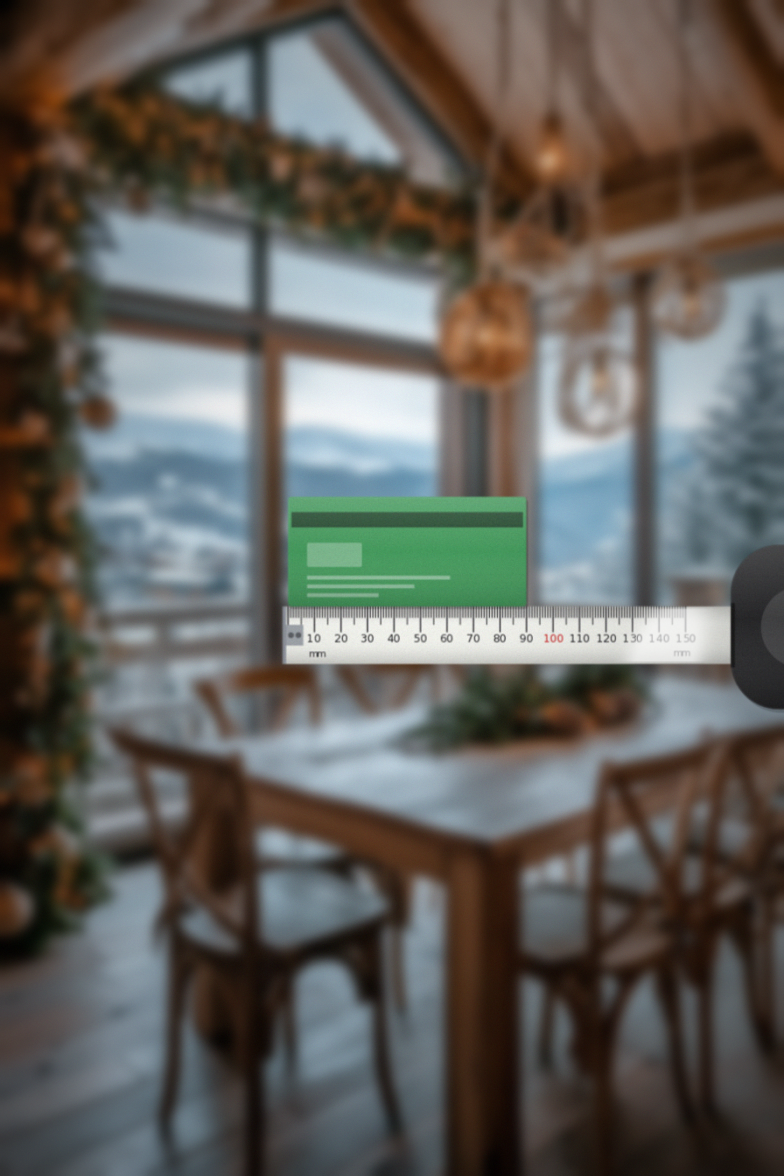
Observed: 90 mm
